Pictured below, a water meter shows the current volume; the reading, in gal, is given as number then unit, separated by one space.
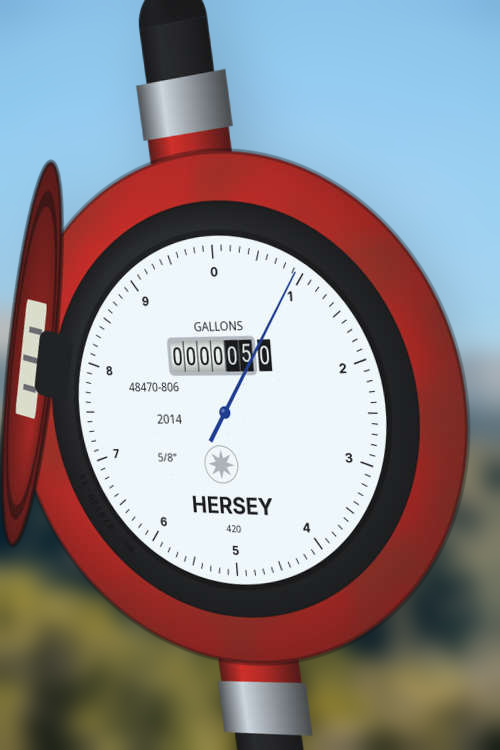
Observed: 50.9 gal
